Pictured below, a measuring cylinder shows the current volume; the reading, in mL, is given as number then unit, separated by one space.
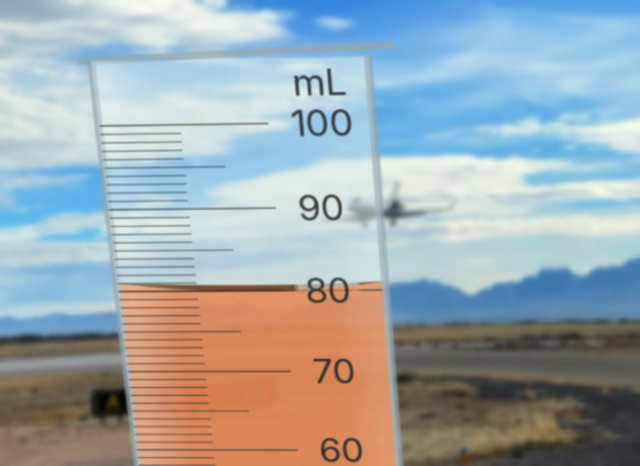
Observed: 80 mL
